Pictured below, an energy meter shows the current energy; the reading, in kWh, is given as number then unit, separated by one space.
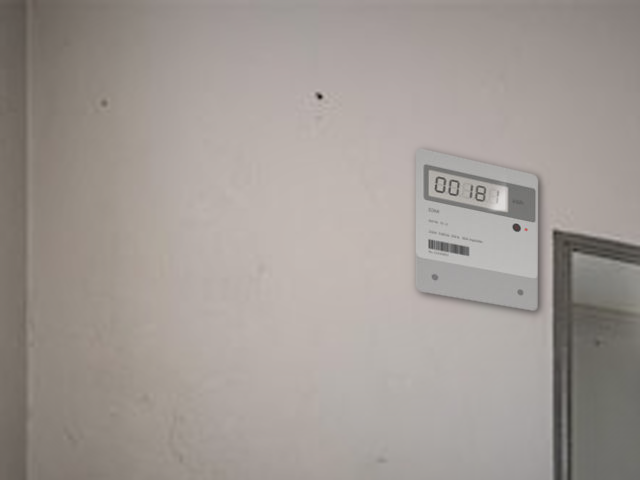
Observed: 181 kWh
